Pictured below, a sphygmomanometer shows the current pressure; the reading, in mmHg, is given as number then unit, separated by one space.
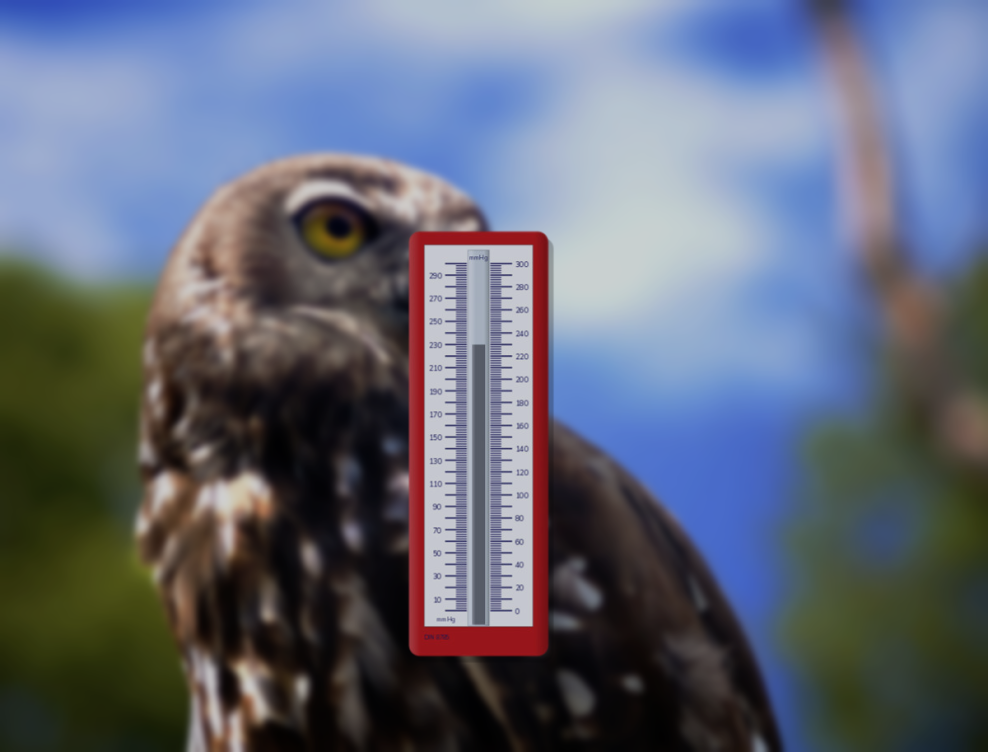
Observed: 230 mmHg
